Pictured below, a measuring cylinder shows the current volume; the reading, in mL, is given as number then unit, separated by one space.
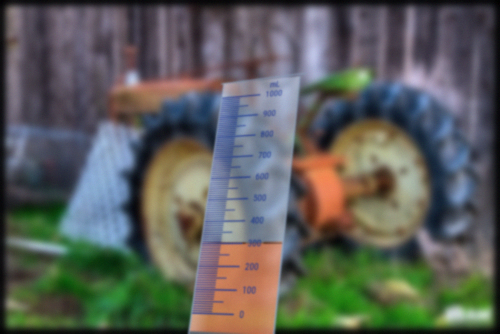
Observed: 300 mL
